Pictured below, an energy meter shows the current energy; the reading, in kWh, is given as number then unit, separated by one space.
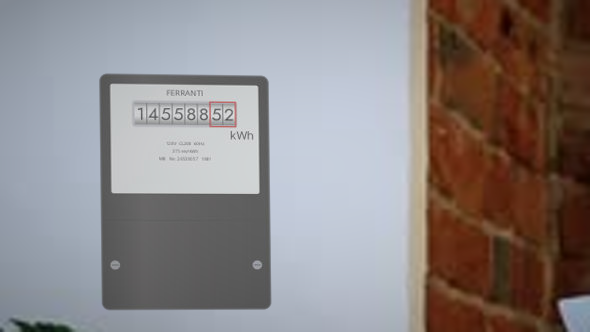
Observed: 145588.52 kWh
